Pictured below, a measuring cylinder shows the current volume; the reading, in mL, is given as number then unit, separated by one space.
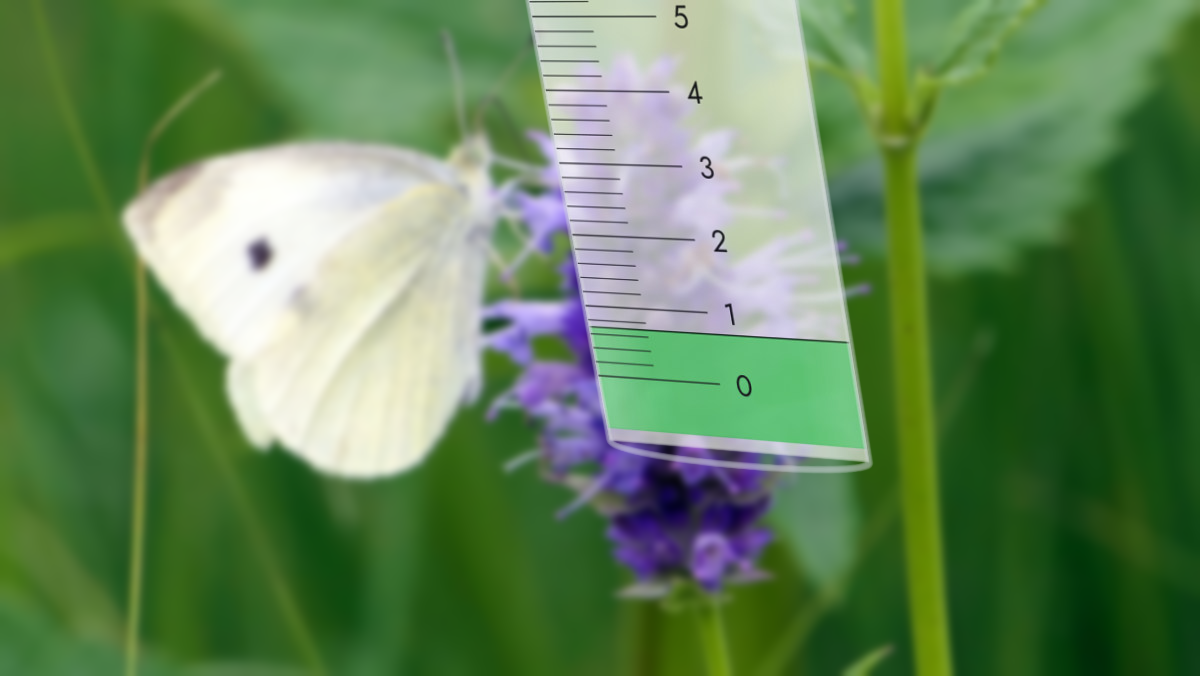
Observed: 0.7 mL
